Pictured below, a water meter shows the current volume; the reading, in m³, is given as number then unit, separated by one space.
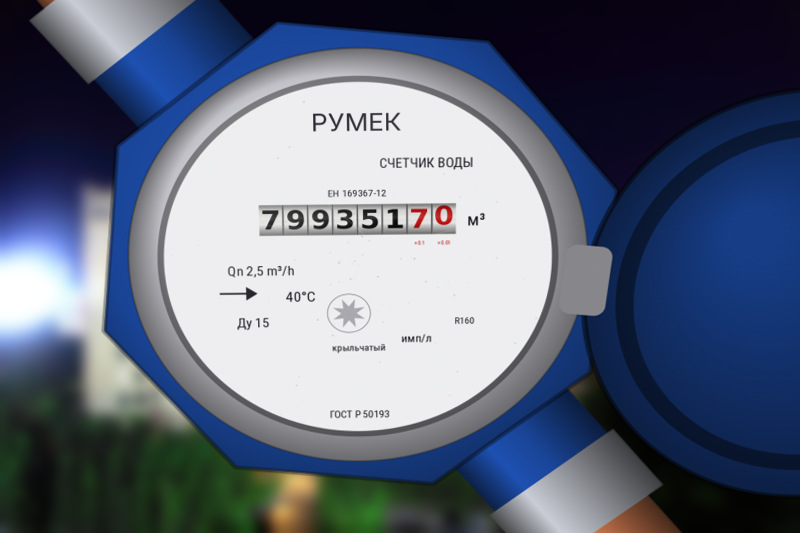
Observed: 799351.70 m³
